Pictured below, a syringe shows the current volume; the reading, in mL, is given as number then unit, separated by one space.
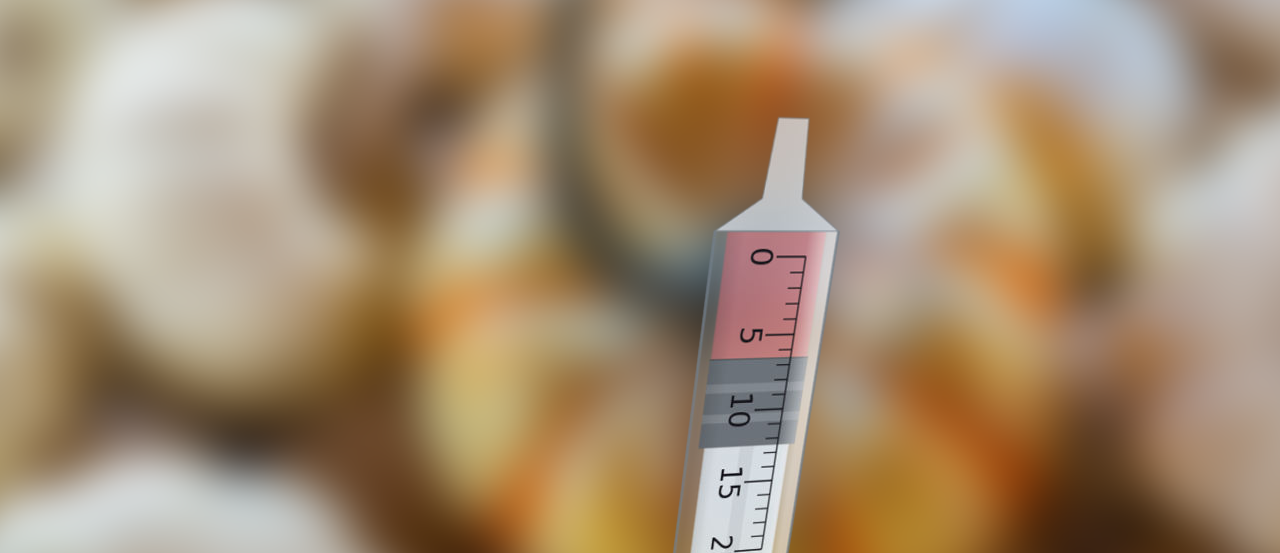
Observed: 6.5 mL
